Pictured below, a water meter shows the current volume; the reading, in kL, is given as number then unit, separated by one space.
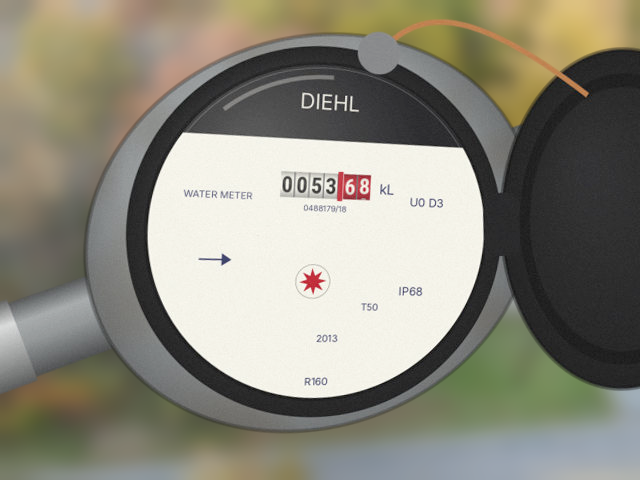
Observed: 53.68 kL
